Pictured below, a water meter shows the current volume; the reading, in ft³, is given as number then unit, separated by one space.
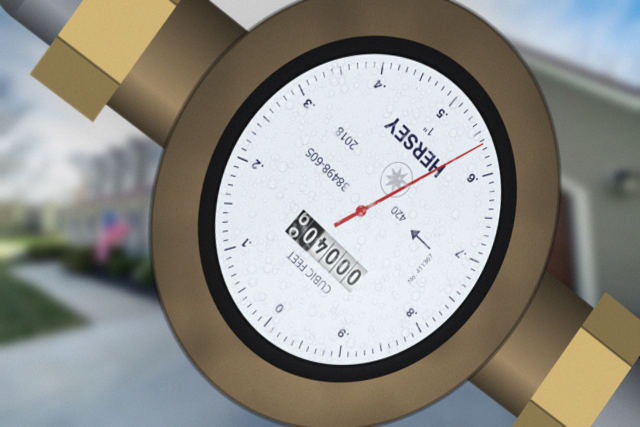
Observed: 408.56 ft³
